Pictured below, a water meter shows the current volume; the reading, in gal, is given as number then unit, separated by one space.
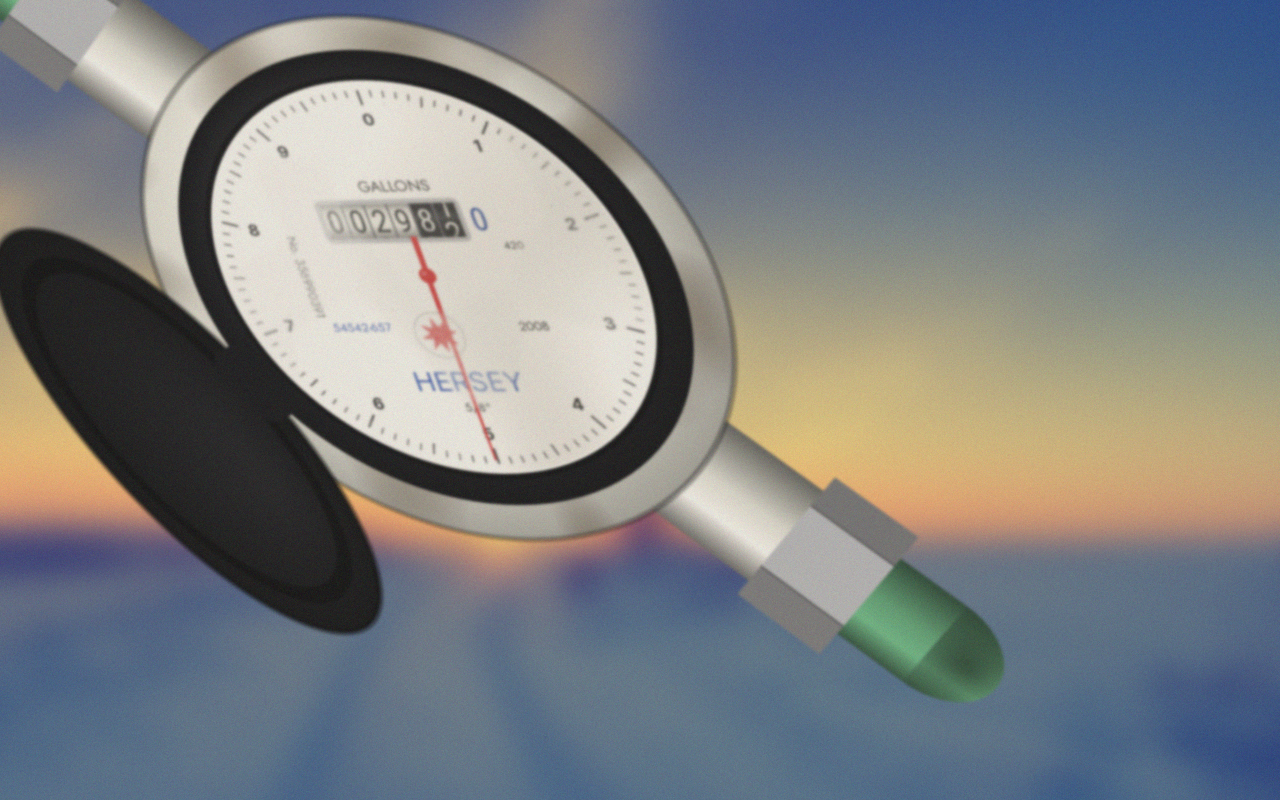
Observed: 29815.0 gal
